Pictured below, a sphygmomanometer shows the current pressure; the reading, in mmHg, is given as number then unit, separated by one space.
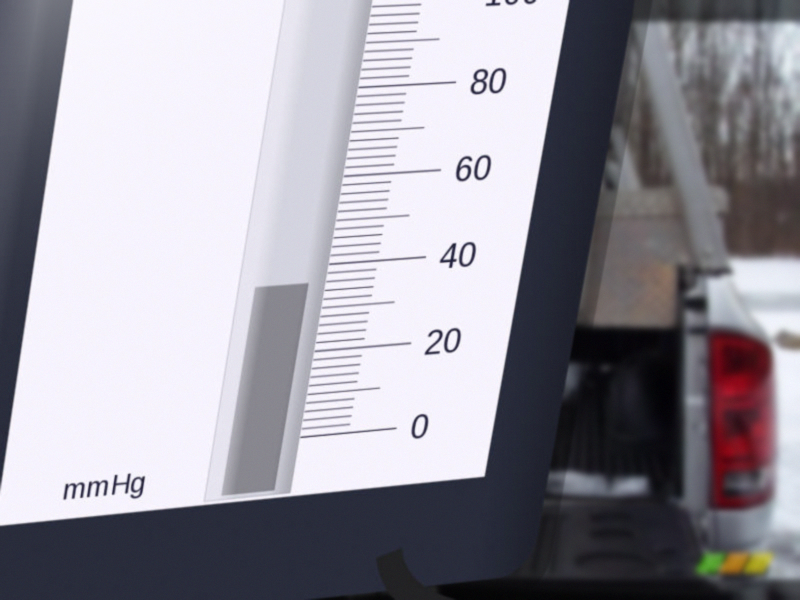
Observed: 36 mmHg
